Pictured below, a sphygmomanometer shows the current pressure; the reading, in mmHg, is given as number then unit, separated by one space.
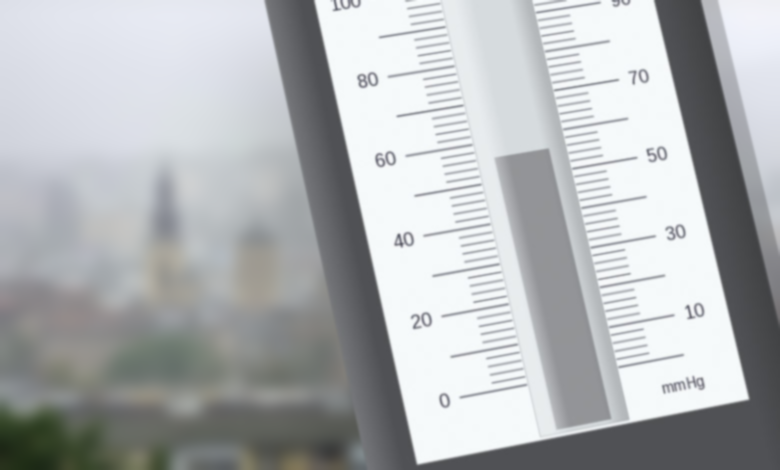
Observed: 56 mmHg
